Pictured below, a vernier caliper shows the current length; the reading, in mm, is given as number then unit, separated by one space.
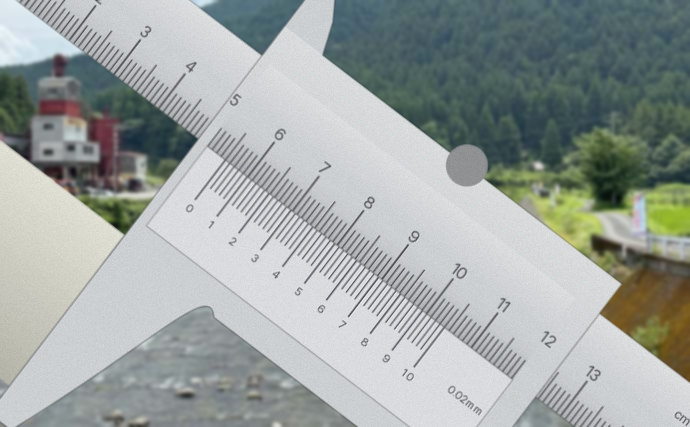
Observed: 55.0 mm
